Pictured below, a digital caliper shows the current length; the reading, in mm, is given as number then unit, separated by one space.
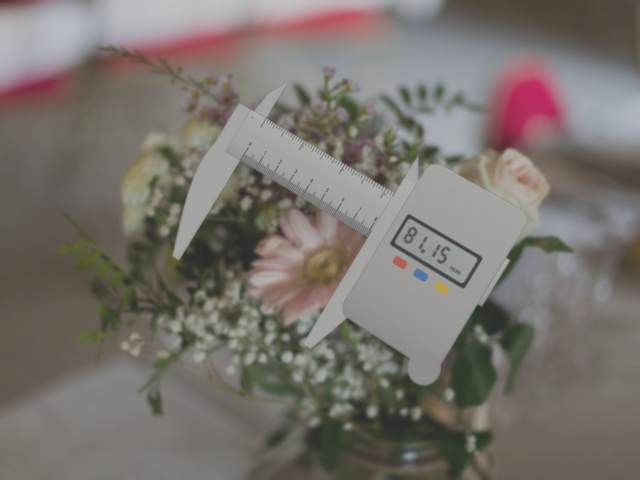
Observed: 81.15 mm
